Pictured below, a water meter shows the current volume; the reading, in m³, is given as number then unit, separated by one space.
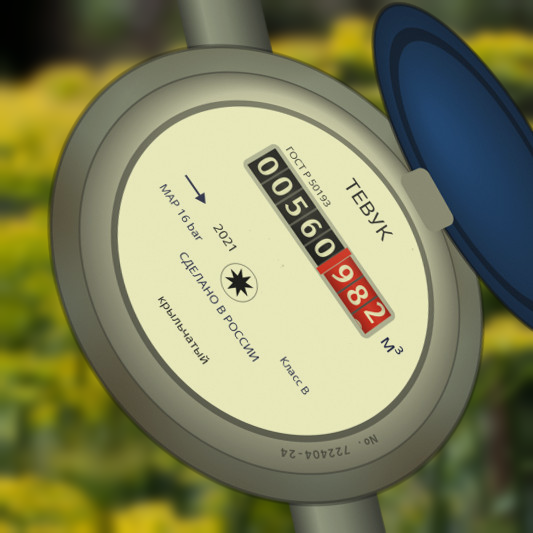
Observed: 560.982 m³
